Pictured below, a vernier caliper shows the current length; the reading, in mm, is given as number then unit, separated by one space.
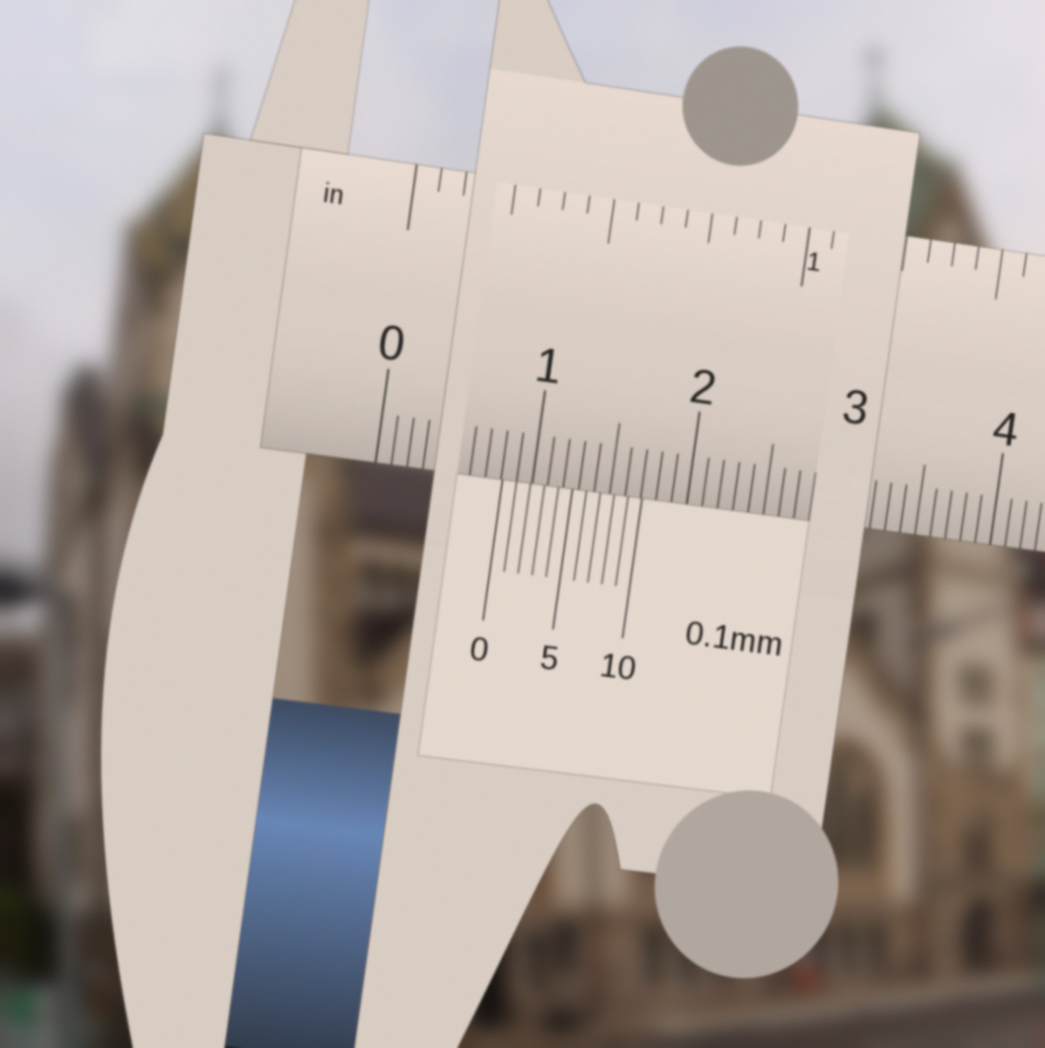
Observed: 8.1 mm
